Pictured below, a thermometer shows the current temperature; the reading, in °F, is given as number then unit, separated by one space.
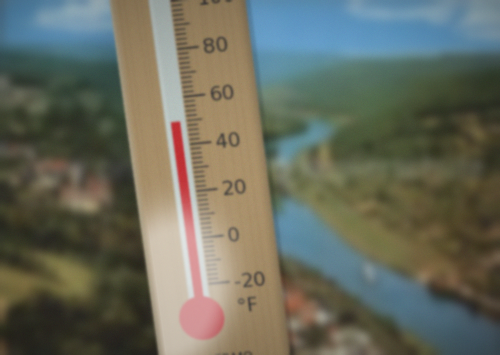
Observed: 50 °F
